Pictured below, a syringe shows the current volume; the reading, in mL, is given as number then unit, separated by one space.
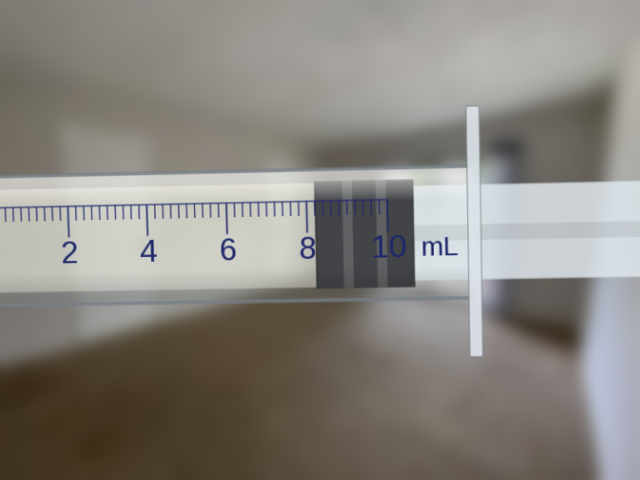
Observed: 8.2 mL
